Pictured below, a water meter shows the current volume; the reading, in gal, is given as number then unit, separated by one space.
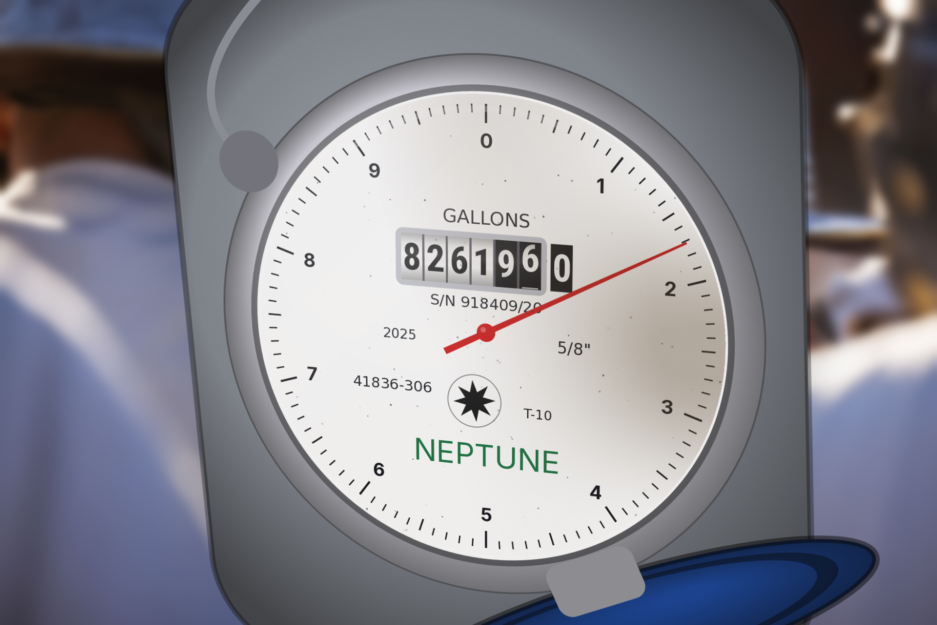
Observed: 8261961.7 gal
